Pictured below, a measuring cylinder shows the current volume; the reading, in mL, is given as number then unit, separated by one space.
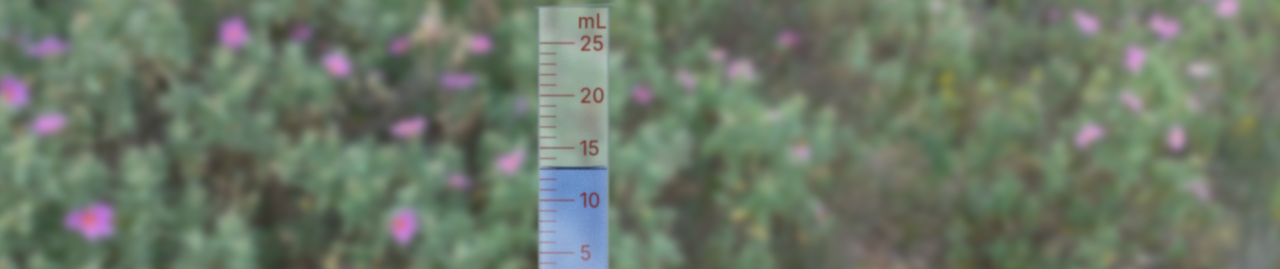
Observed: 13 mL
